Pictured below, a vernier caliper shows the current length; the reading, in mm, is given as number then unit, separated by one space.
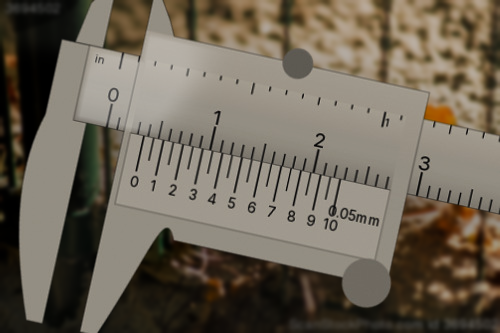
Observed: 3.6 mm
